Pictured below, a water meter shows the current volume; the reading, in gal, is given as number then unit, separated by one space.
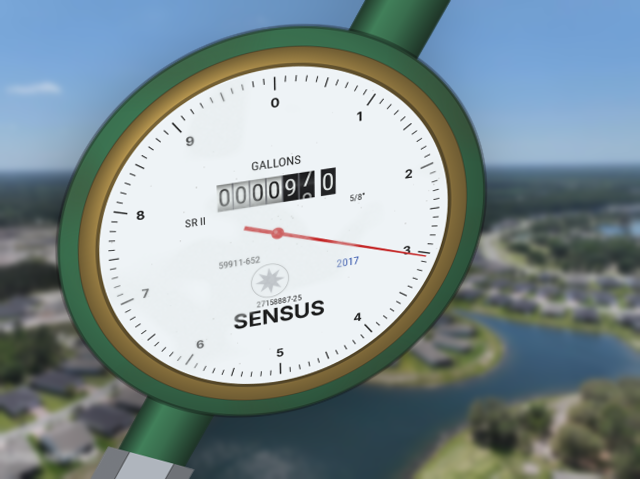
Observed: 973.0 gal
